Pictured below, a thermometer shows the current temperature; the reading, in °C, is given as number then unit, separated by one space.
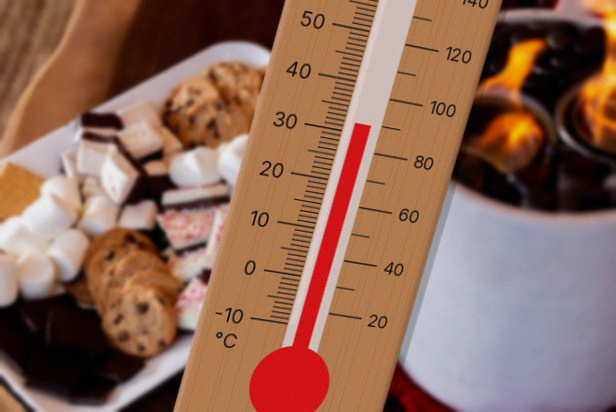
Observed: 32 °C
